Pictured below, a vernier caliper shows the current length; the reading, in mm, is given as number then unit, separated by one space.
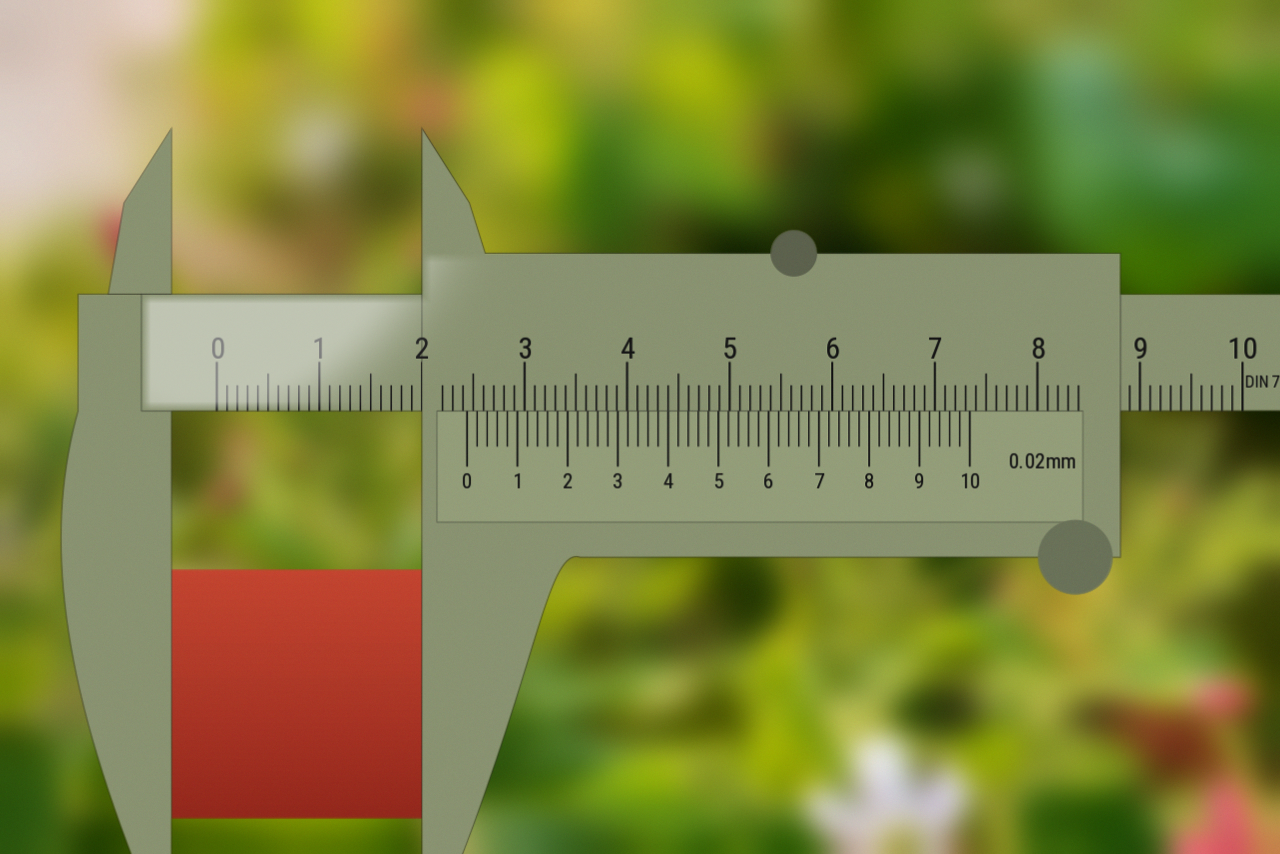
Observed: 24.4 mm
